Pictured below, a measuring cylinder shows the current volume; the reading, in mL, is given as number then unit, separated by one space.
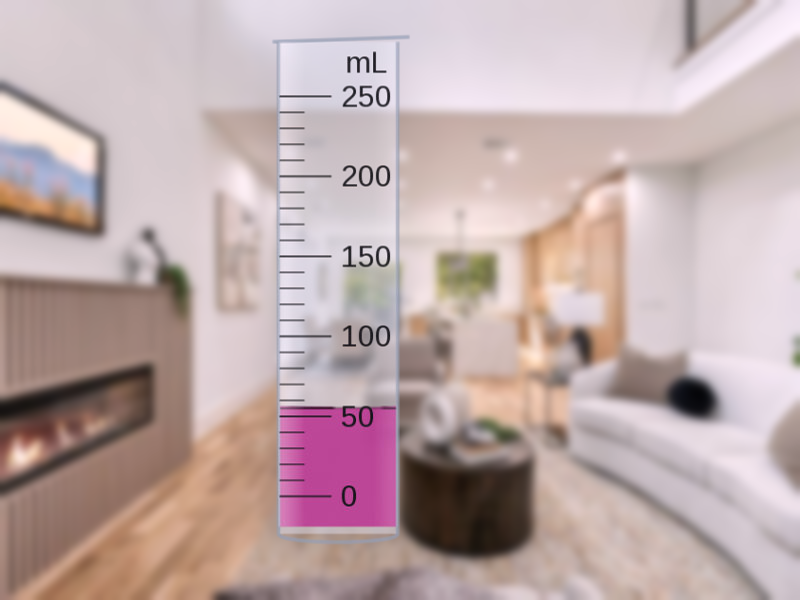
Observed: 55 mL
